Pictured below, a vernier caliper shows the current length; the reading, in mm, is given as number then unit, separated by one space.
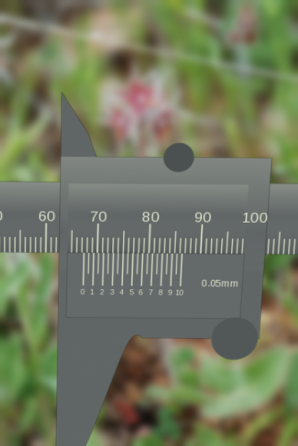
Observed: 67.4 mm
